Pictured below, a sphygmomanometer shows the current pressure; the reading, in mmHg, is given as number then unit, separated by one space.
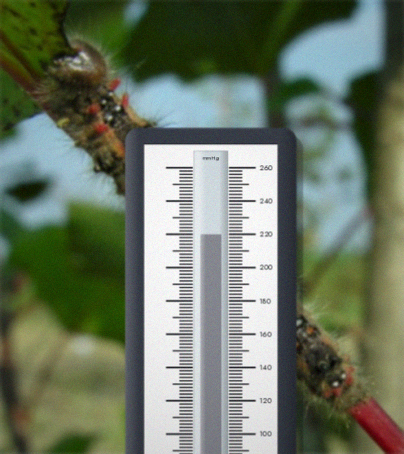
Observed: 220 mmHg
